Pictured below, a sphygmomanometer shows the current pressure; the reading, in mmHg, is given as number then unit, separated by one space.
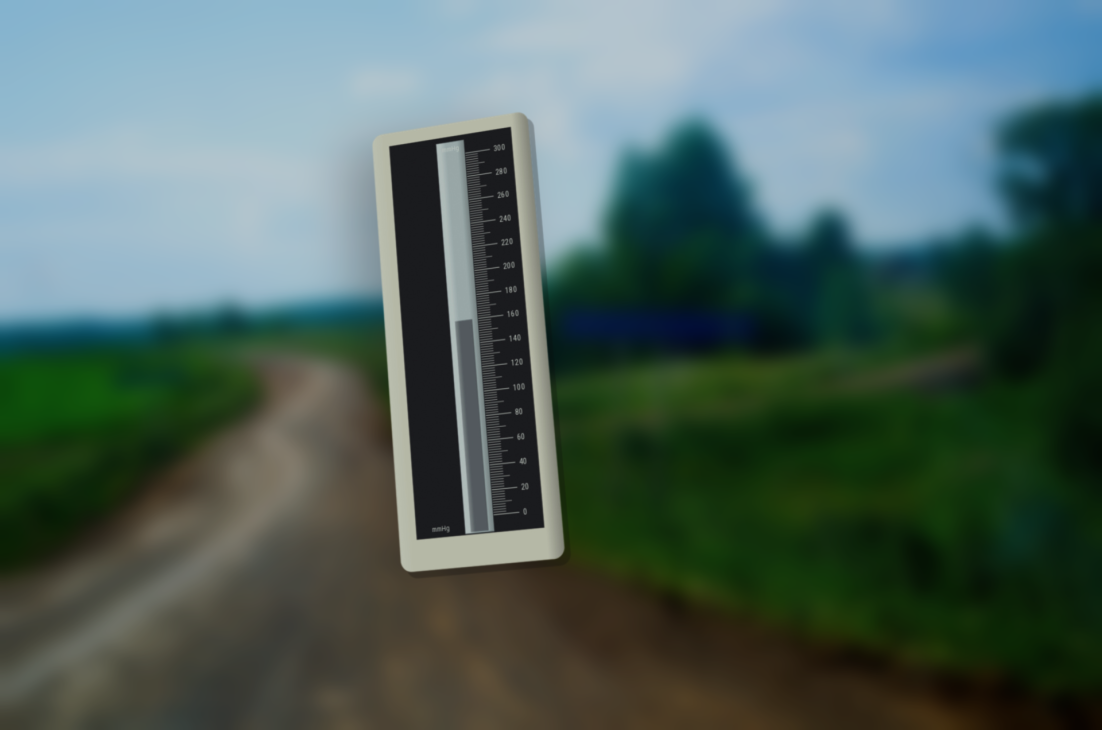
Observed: 160 mmHg
